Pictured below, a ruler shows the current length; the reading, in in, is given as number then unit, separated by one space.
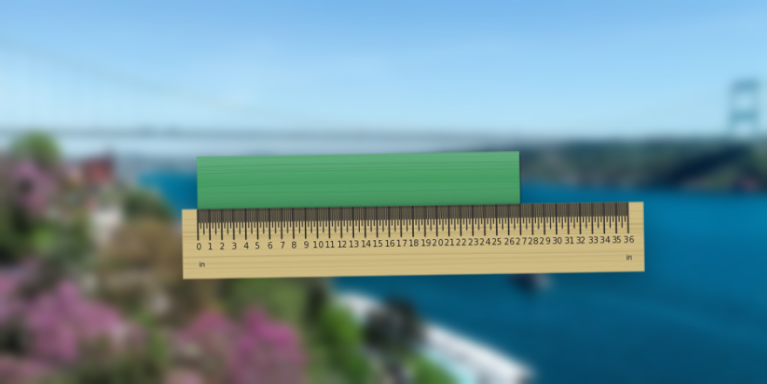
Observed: 27 in
